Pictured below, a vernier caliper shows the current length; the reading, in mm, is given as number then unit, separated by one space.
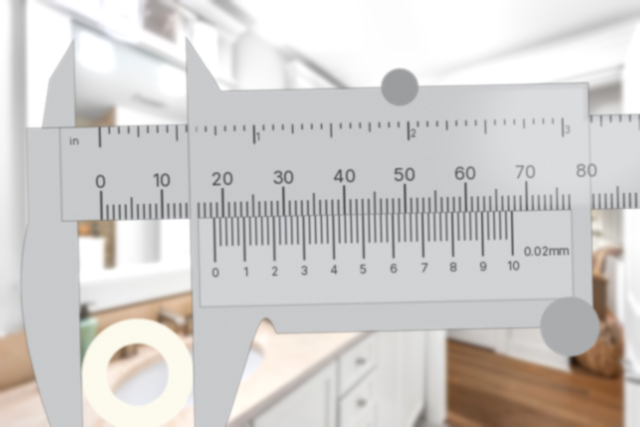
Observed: 18.5 mm
